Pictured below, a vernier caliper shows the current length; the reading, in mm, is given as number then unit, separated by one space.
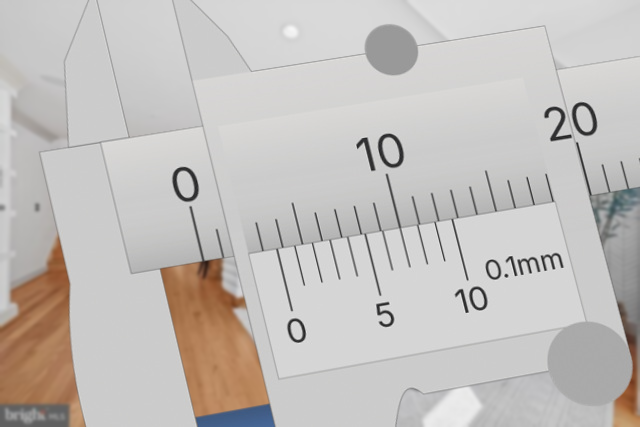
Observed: 3.7 mm
